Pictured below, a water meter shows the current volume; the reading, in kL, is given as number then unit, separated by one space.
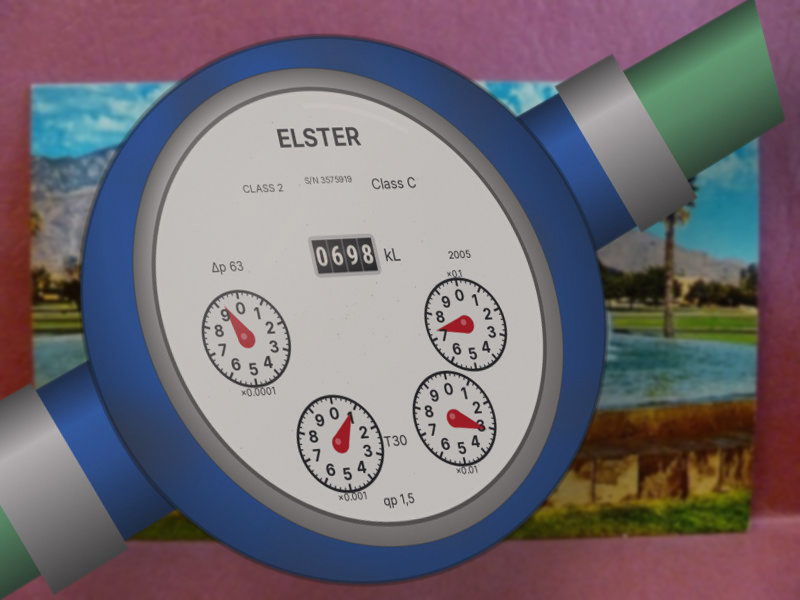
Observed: 698.7309 kL
